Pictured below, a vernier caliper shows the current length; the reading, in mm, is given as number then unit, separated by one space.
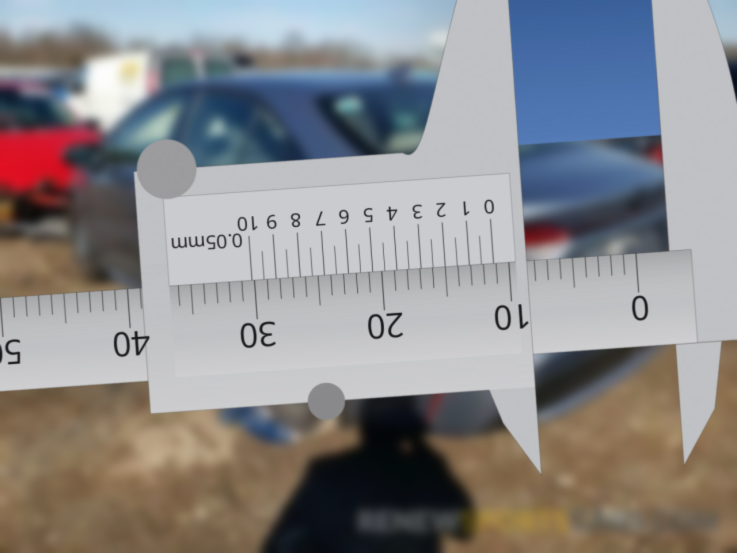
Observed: 11.2 mm
